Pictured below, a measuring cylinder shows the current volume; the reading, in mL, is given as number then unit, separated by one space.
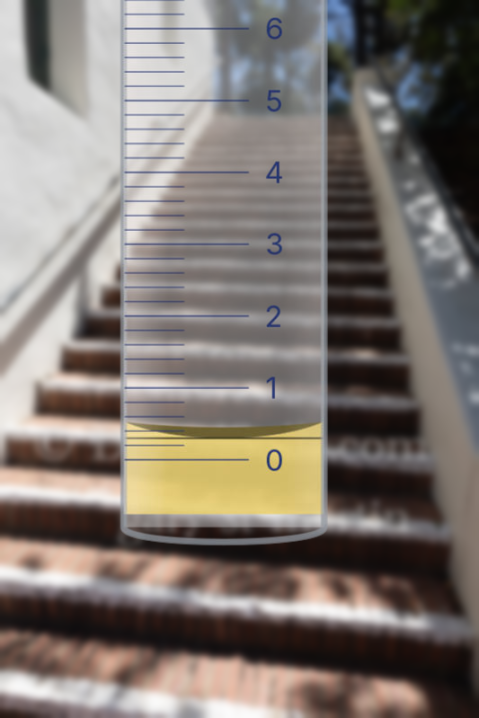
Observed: 0.3 mL
